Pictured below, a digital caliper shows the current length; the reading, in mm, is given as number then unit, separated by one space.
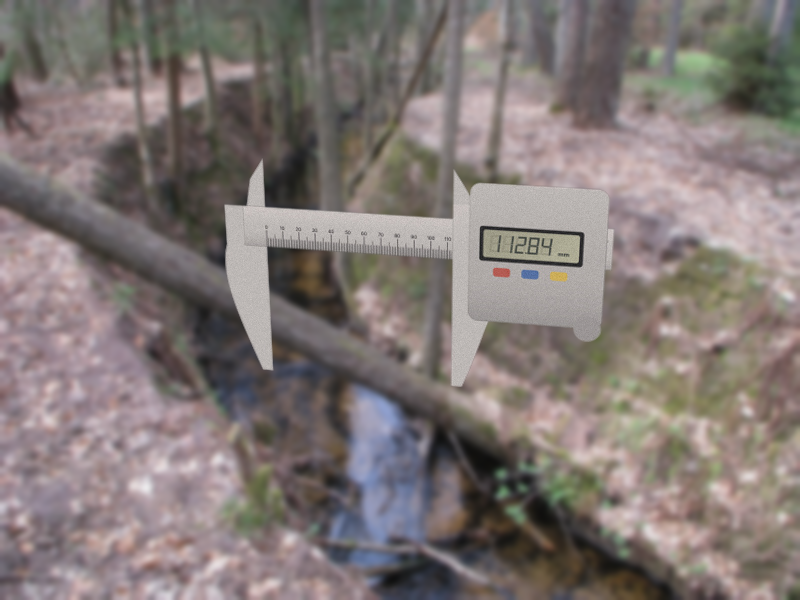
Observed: 112.84 mm
